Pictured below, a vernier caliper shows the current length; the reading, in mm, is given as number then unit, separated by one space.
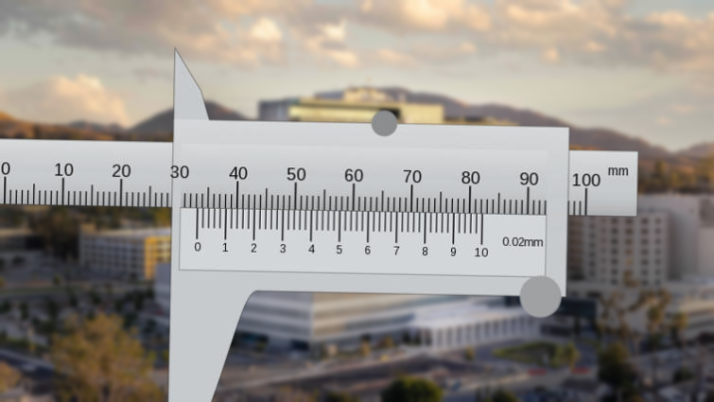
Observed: 33.2 mm
